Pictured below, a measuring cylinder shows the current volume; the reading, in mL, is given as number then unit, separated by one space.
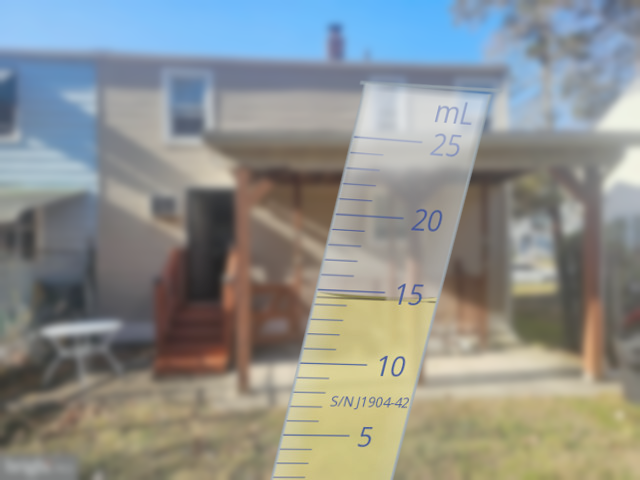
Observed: 14.5 mL
